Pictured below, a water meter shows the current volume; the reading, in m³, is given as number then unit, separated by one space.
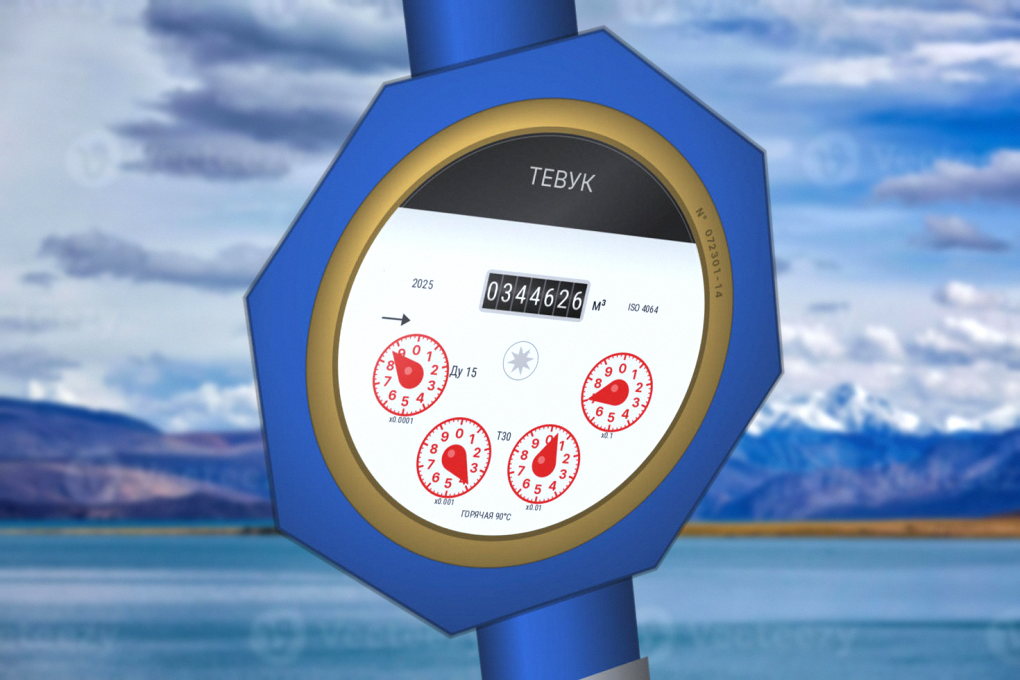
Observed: 344626.7038 m³
